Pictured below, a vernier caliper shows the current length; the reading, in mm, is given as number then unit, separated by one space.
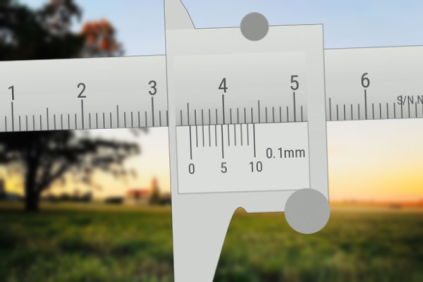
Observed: 35.2 mm
